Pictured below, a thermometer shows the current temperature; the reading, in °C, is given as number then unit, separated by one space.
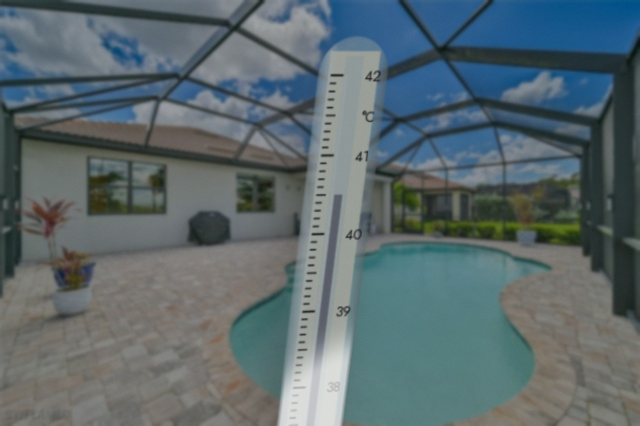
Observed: 40.5 °C
